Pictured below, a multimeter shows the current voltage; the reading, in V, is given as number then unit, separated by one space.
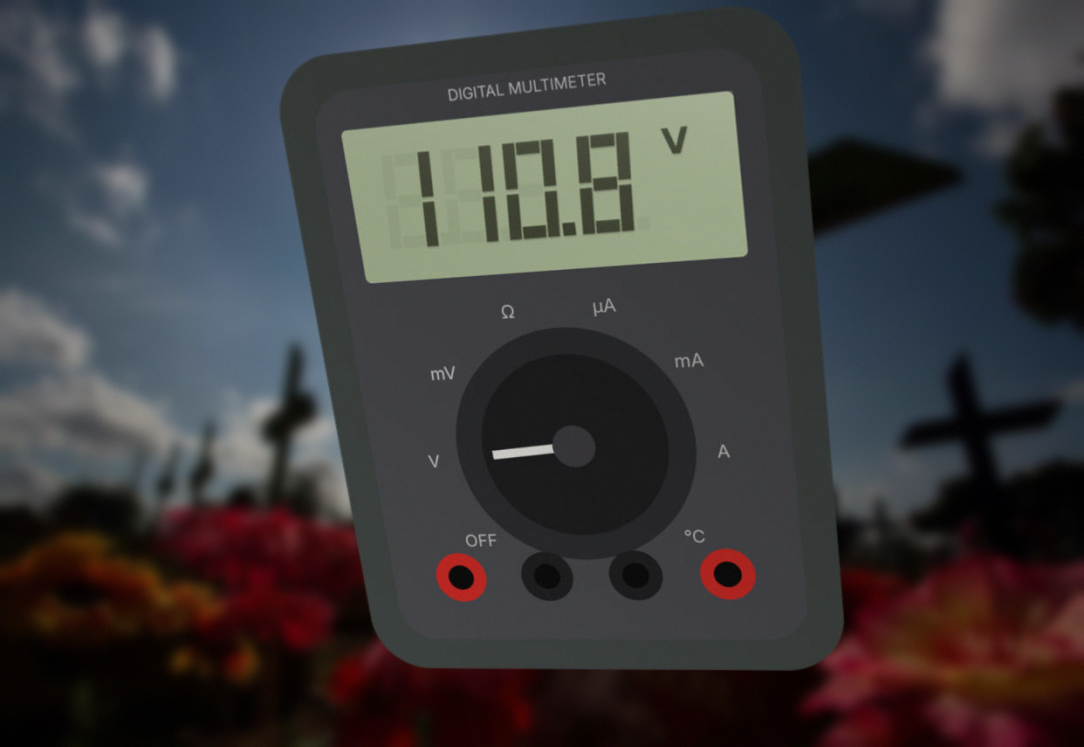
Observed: 110.8 V
